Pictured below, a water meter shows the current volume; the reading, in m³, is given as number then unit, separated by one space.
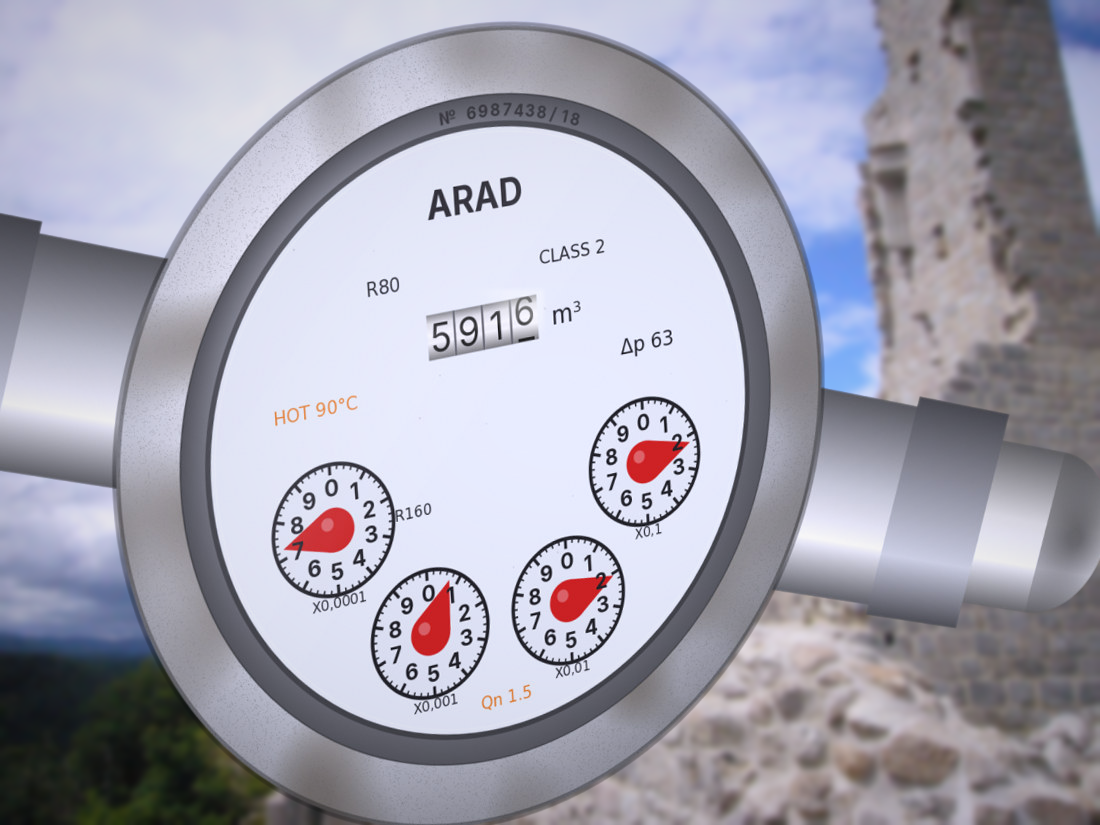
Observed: 5916.2207 m³
